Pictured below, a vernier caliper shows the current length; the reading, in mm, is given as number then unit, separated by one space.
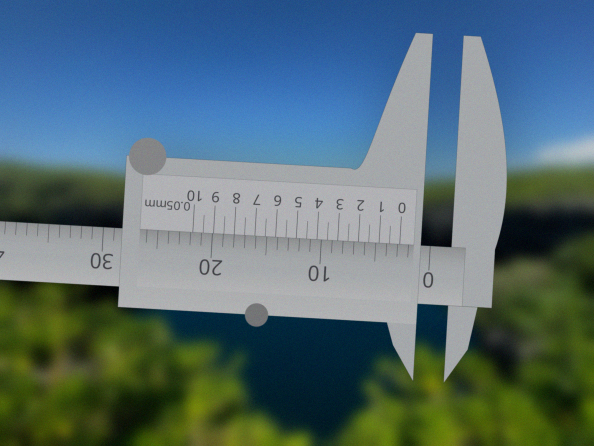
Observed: 2.8 mm
